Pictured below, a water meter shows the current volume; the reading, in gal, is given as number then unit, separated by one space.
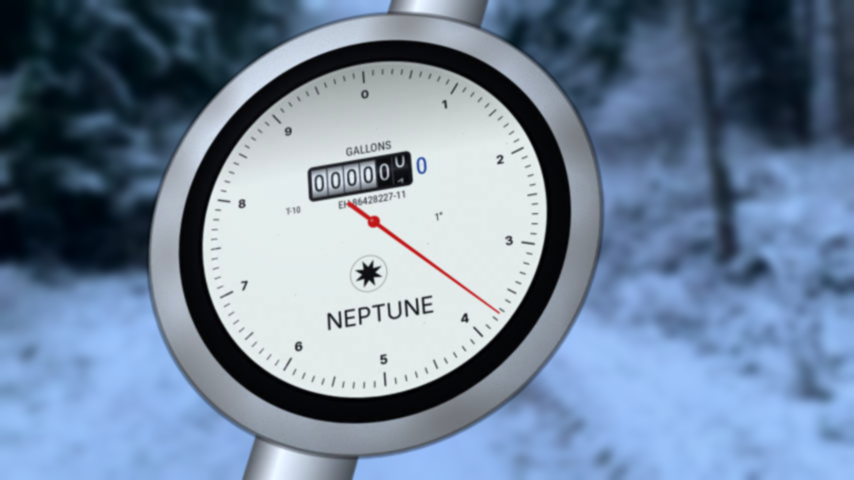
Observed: 3.7 gal
